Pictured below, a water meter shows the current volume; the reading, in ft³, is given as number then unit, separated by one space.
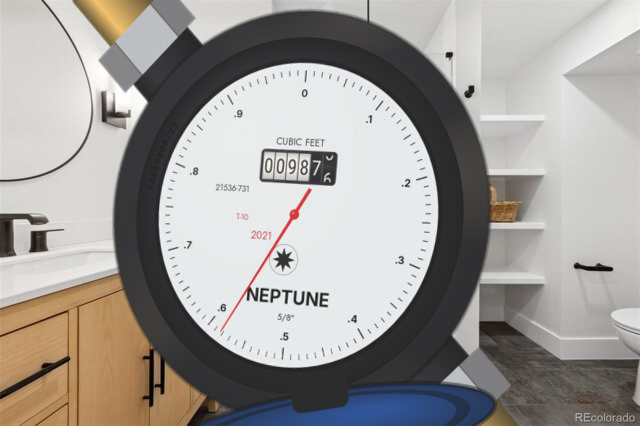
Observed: 9875.58 ft³
